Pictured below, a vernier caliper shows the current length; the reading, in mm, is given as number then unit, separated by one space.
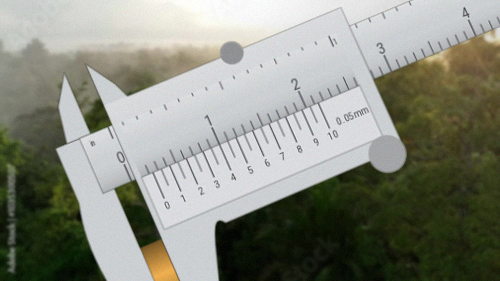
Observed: 2.4 mm
